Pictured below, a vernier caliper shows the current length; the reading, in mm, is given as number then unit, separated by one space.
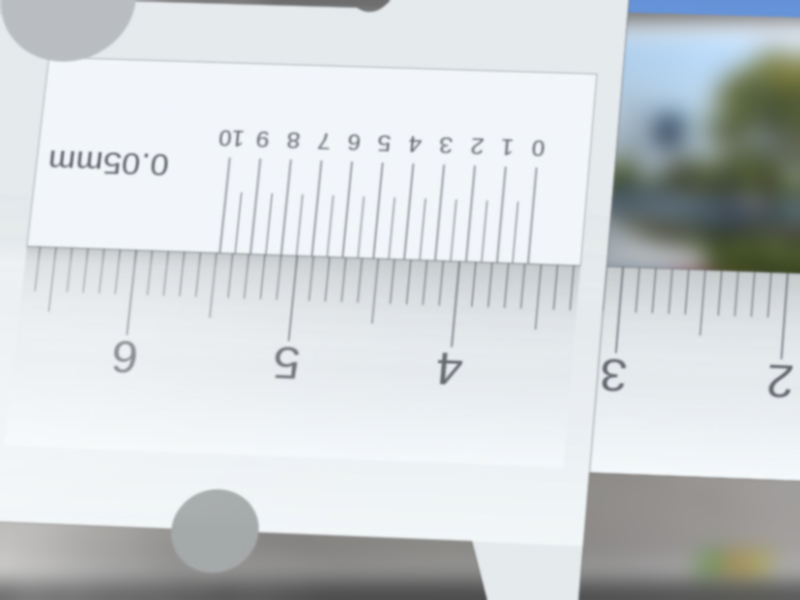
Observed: 35.8 mm
